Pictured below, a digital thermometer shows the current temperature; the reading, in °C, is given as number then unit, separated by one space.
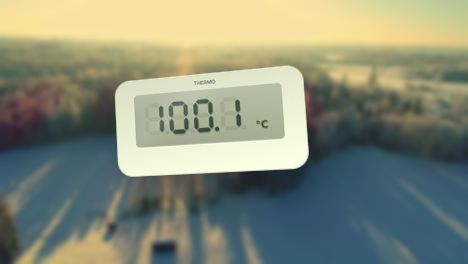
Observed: 100.1 °C
